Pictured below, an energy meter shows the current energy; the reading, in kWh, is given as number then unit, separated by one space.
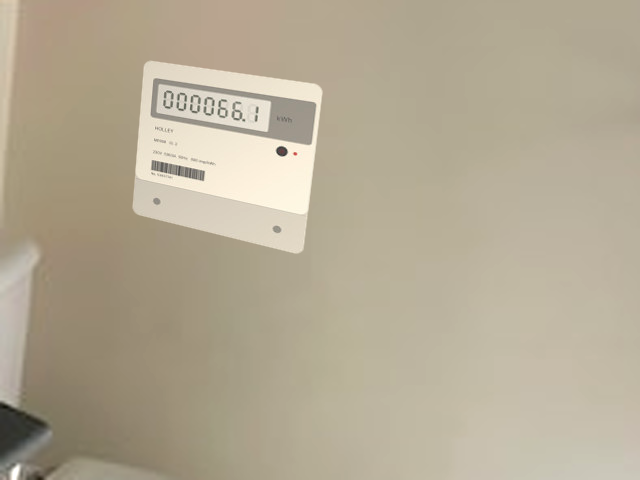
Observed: 66.1 kWh
